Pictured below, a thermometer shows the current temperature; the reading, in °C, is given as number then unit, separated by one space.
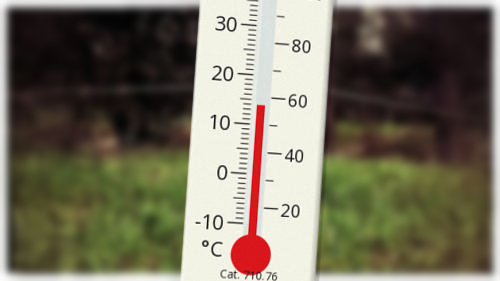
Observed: 14 °C
